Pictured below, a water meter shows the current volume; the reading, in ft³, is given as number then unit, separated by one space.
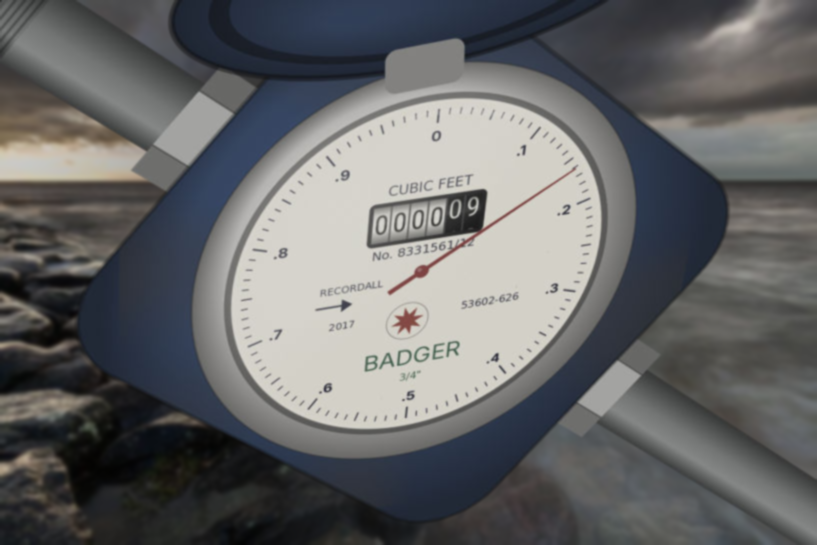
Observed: 9.16 ft³
